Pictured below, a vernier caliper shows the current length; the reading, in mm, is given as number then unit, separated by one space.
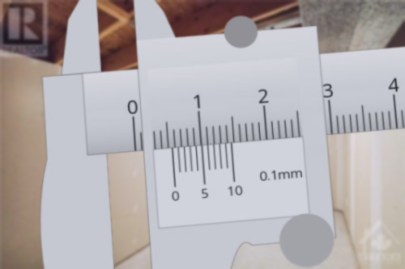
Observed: 5.6 mm
